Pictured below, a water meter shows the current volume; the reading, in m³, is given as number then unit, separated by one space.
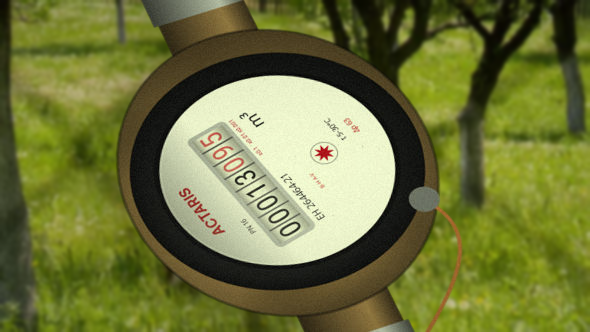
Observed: 13.095 m³
